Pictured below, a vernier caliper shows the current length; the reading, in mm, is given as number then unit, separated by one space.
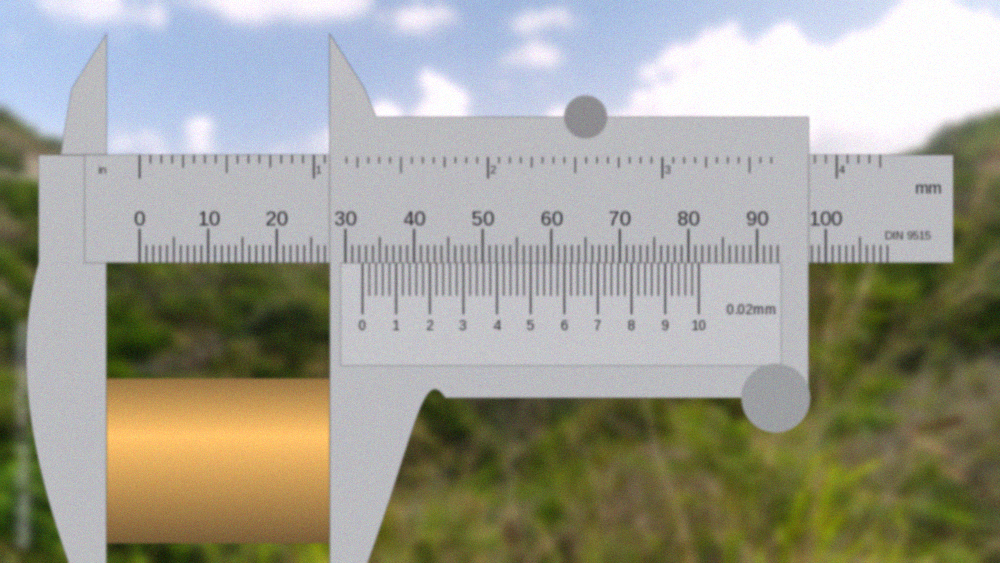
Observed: 32.5 mm
